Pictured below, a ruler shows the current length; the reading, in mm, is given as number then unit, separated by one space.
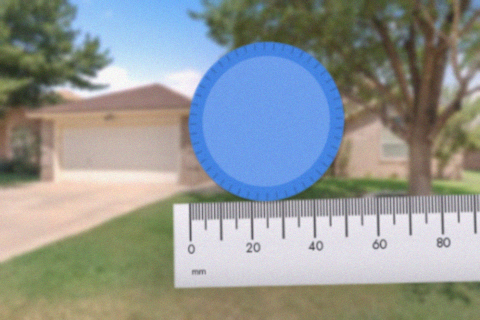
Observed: 50 mm
